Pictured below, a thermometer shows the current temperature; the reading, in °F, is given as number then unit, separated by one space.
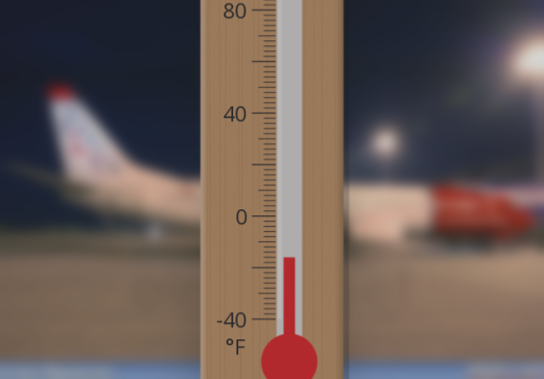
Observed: -16 °F
